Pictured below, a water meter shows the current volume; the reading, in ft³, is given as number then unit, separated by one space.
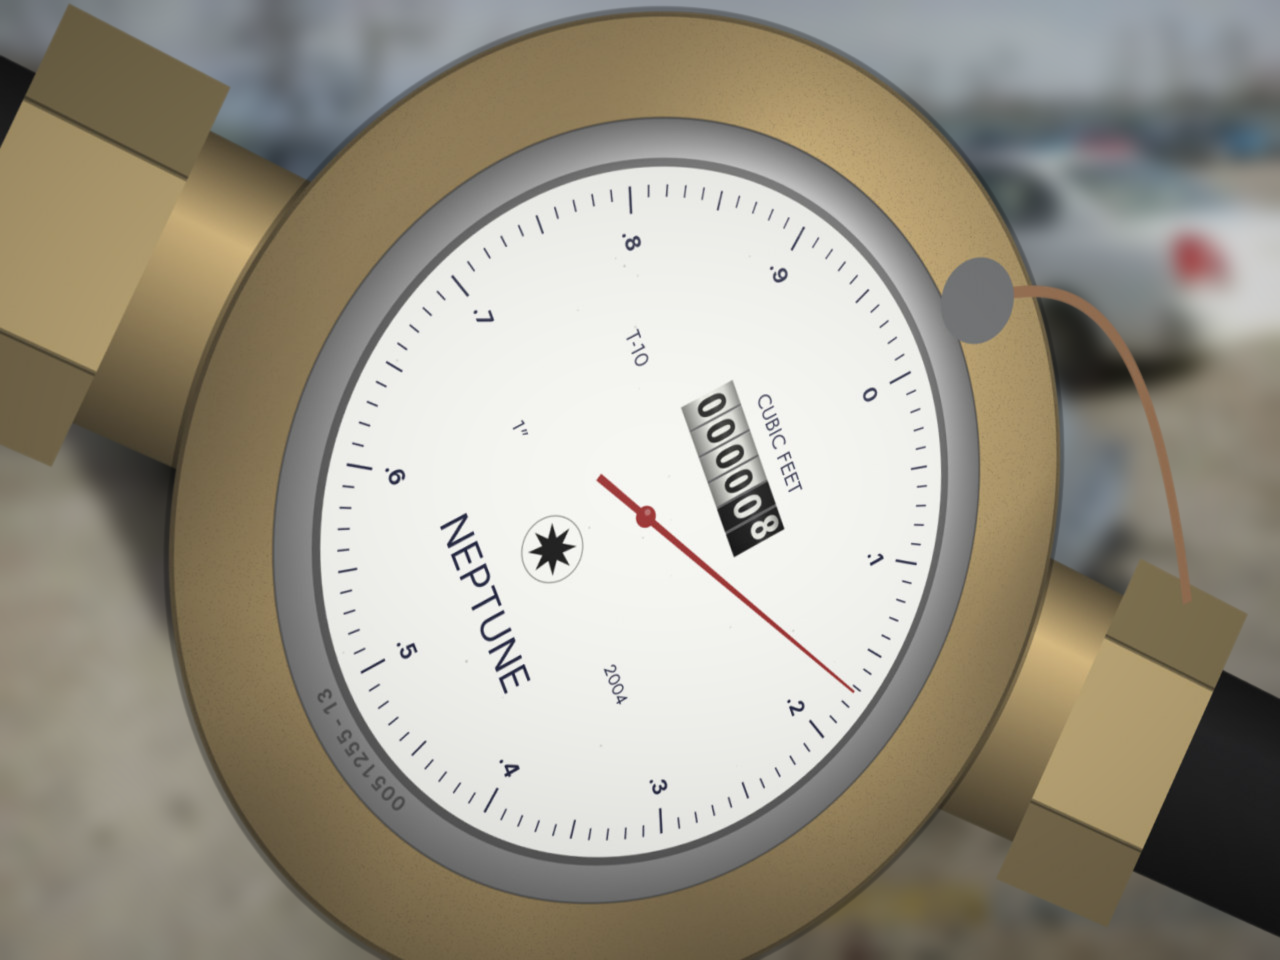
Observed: 8.17 ft³
